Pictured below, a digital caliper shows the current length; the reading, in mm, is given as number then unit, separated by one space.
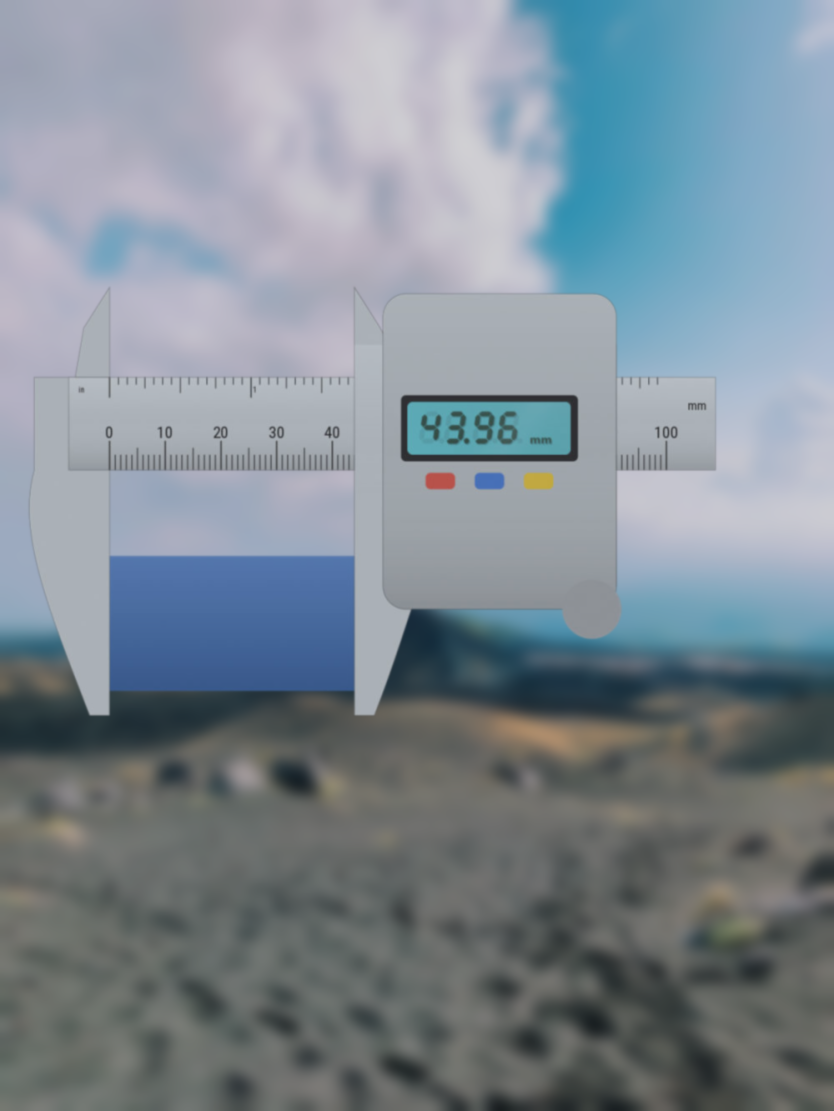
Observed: 43.96 mm
